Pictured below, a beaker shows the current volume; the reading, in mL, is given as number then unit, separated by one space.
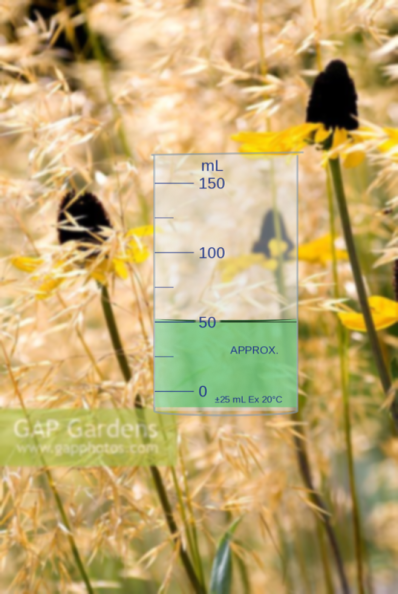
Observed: 50 mL
